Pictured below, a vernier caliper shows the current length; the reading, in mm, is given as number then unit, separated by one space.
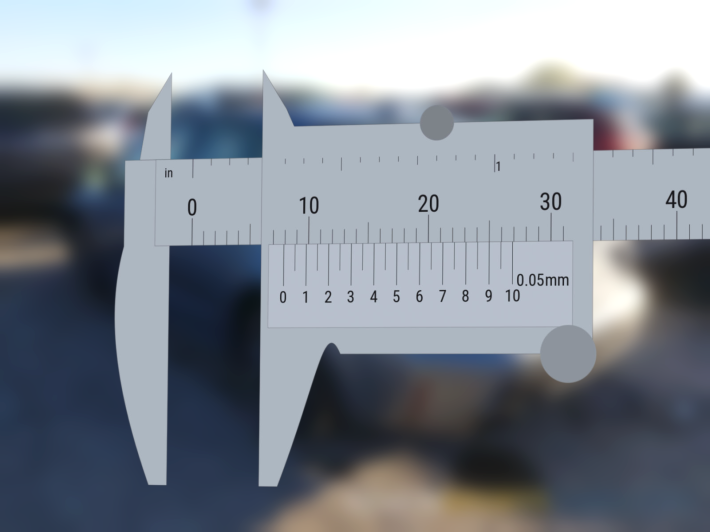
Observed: 7.9 mm
